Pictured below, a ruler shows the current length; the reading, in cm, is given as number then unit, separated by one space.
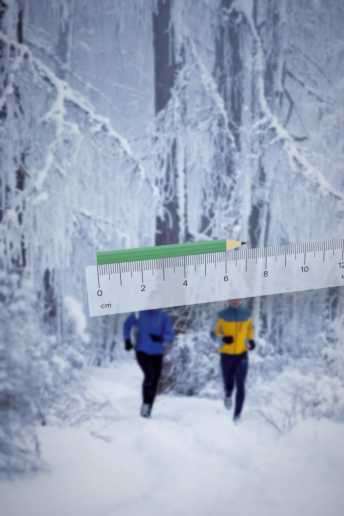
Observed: 7 cm
